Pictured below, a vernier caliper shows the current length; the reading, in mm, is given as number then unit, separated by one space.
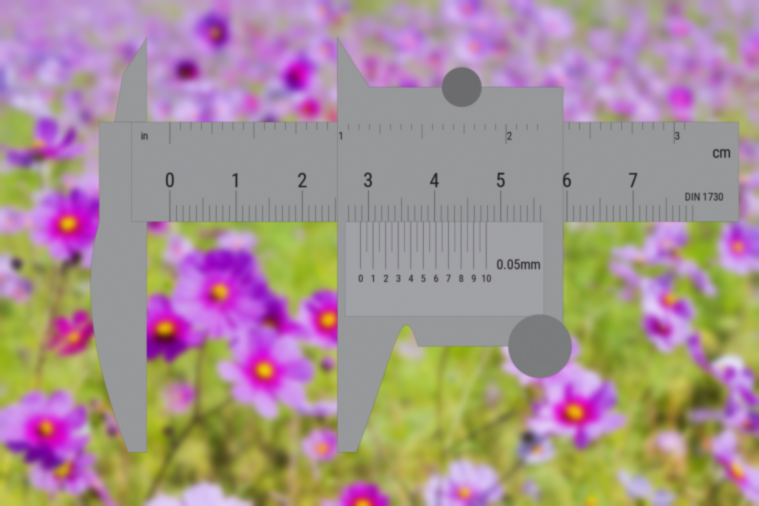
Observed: 28.8 mm
